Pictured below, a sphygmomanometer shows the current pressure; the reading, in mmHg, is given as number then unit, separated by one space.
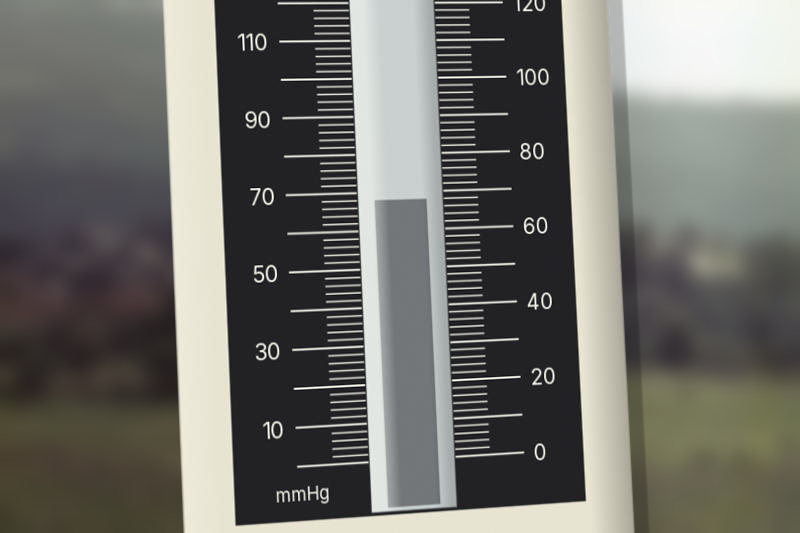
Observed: 68 mmHg
